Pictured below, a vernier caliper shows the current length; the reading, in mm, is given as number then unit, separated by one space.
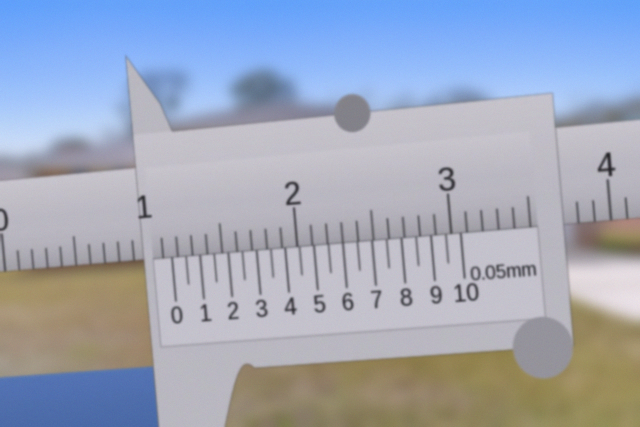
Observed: 11.6 mm
